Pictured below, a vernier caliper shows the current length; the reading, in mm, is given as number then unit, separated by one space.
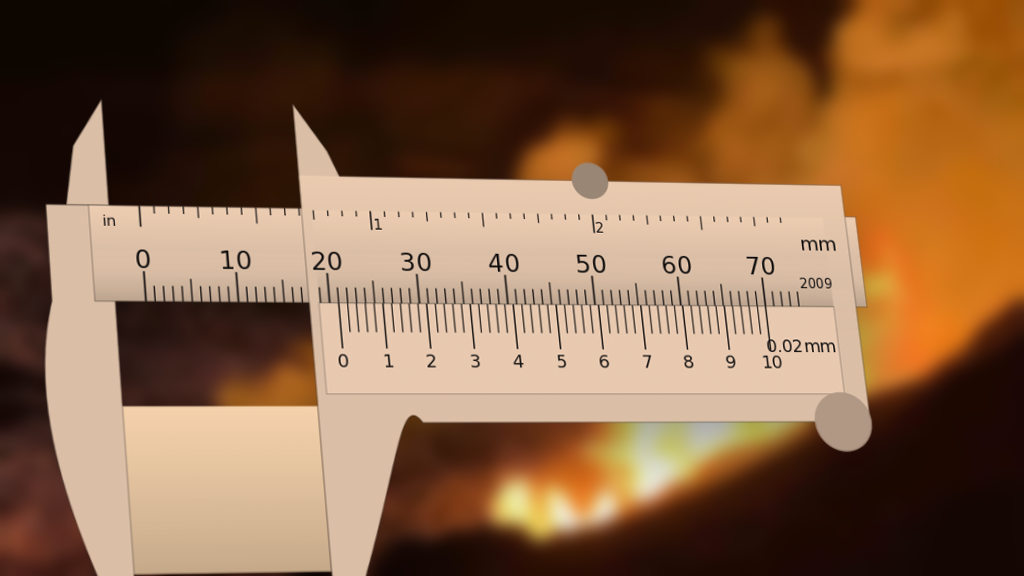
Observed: 21.0 mm
